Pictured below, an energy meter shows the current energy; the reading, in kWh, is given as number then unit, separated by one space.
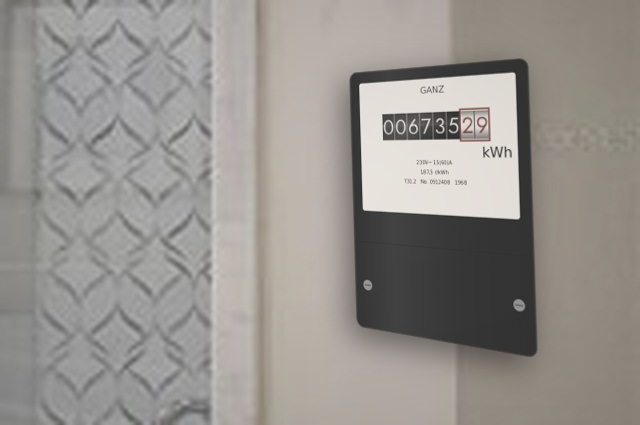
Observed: 6735.29 kWh
